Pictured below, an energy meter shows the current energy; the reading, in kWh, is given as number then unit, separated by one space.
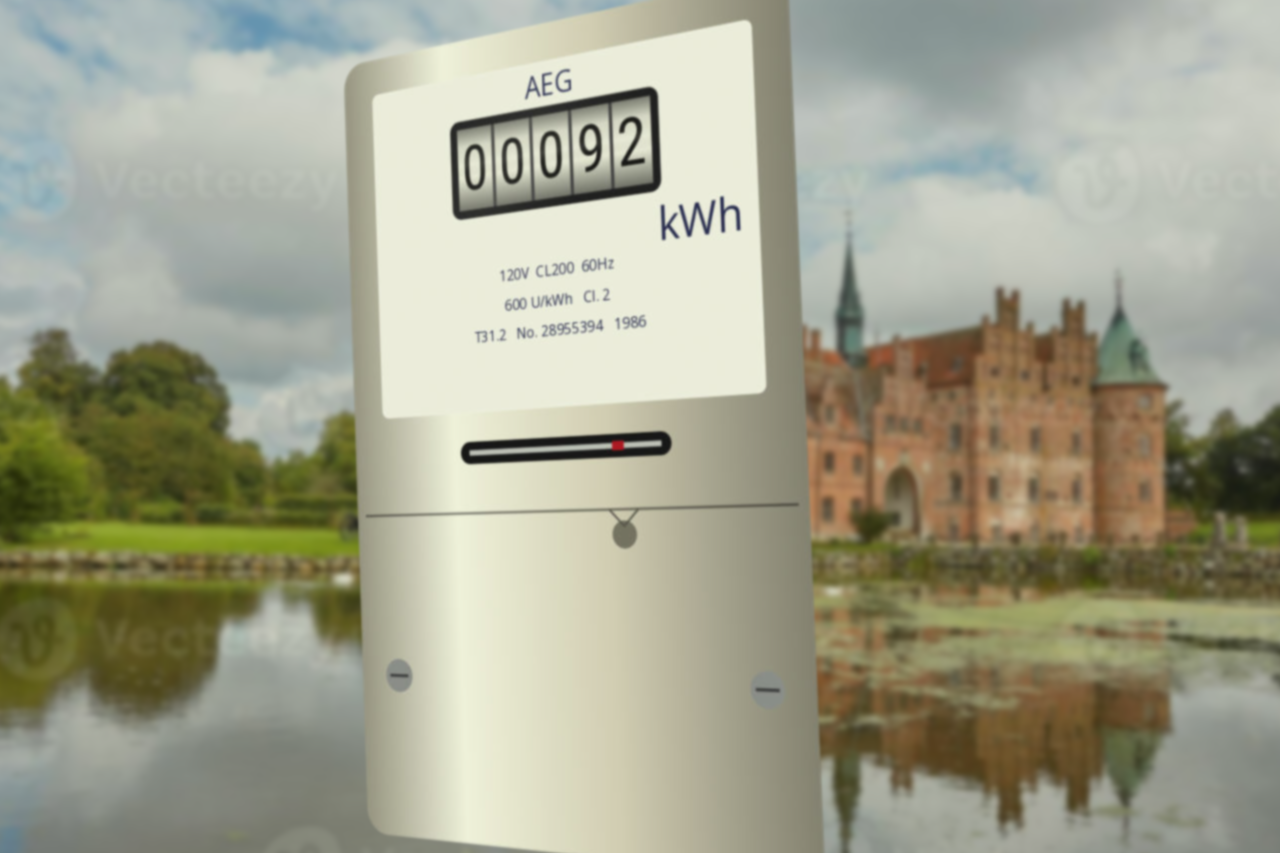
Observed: 92 kWh
